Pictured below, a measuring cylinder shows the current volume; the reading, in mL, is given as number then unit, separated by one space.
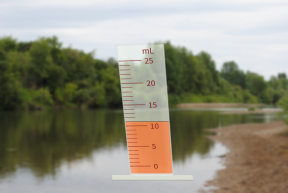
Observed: 11 mL
